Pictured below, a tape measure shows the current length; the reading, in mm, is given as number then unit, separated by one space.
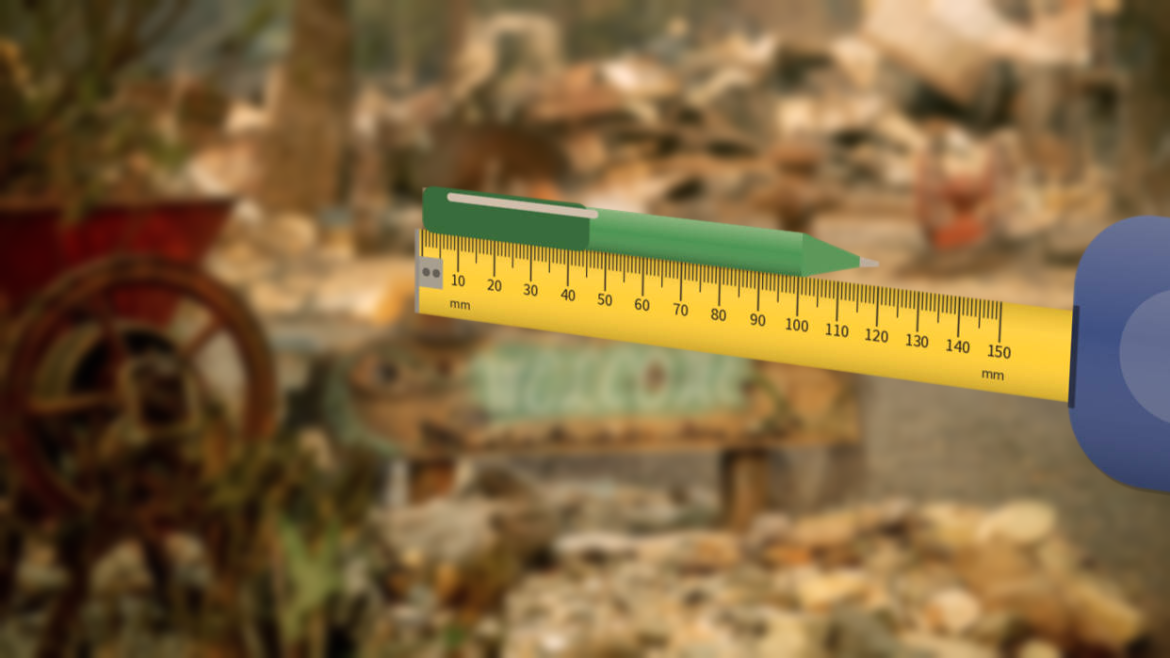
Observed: 120 mm
